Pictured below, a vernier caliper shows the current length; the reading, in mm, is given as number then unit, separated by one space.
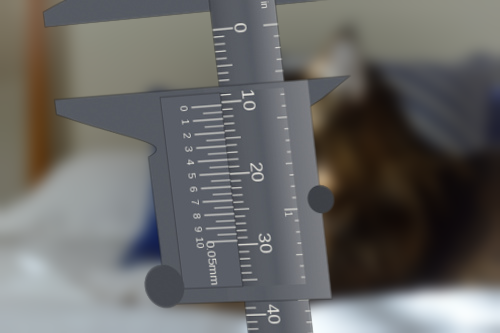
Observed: 10.4 mm
